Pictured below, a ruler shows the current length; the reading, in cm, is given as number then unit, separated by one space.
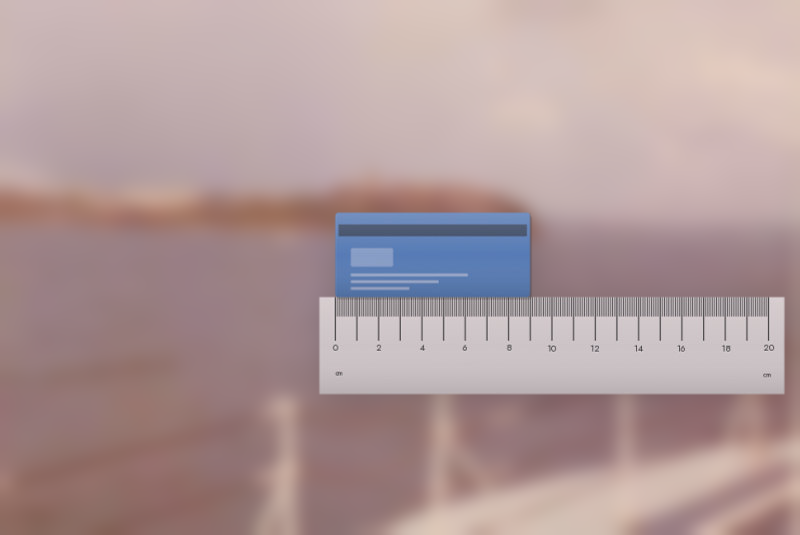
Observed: 9 cm
